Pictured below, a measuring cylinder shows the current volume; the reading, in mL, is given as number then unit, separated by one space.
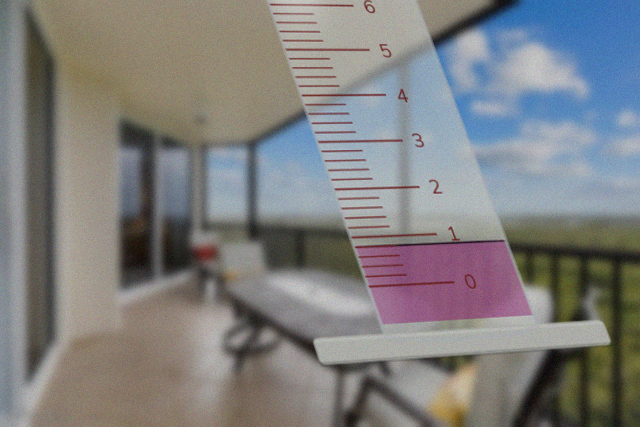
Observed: 0.8 mL
